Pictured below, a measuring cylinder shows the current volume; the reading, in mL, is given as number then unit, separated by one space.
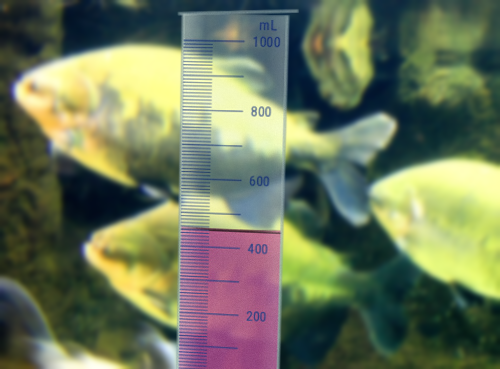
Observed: 450 mL
